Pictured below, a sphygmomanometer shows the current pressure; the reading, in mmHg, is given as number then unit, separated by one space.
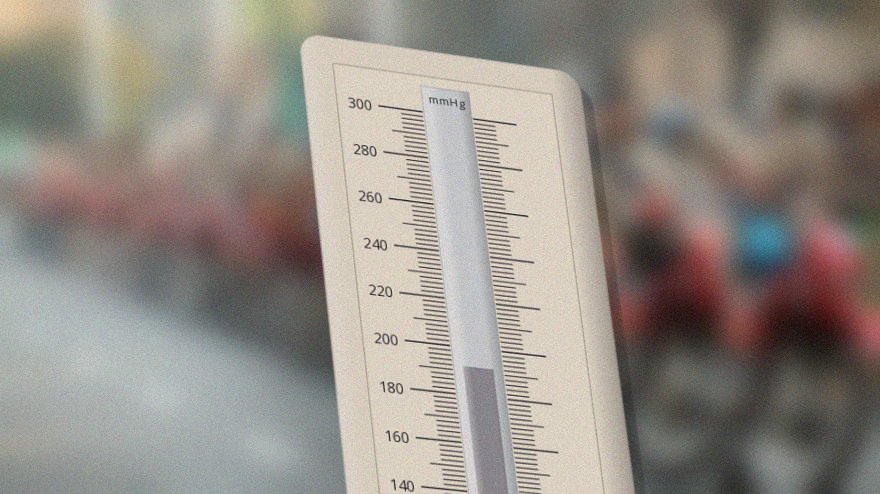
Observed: 192 mmHg
